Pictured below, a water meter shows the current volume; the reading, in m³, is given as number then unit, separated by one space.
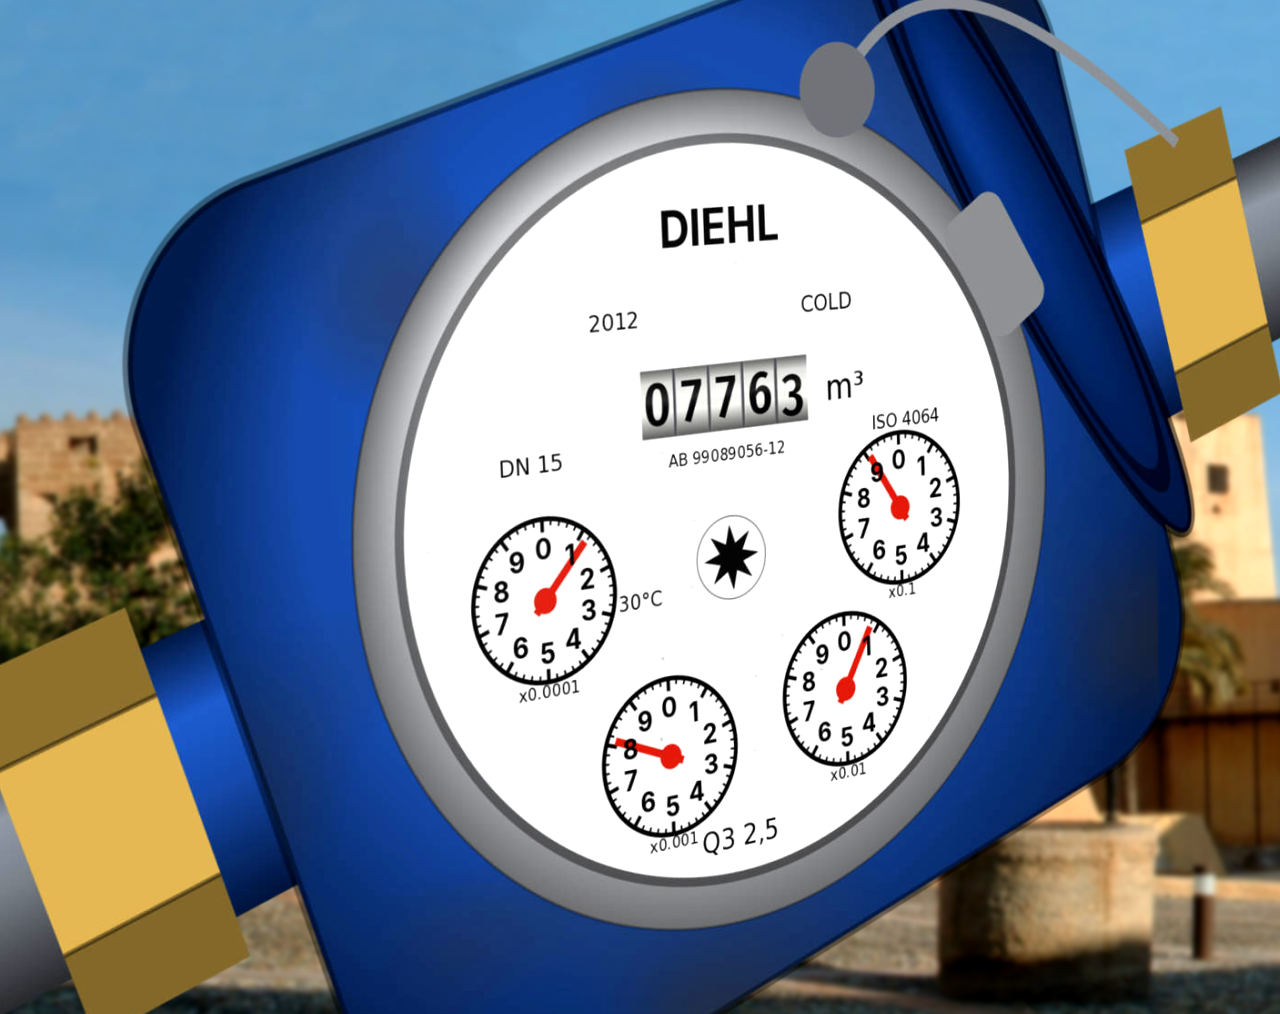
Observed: 7762.9081 m³
